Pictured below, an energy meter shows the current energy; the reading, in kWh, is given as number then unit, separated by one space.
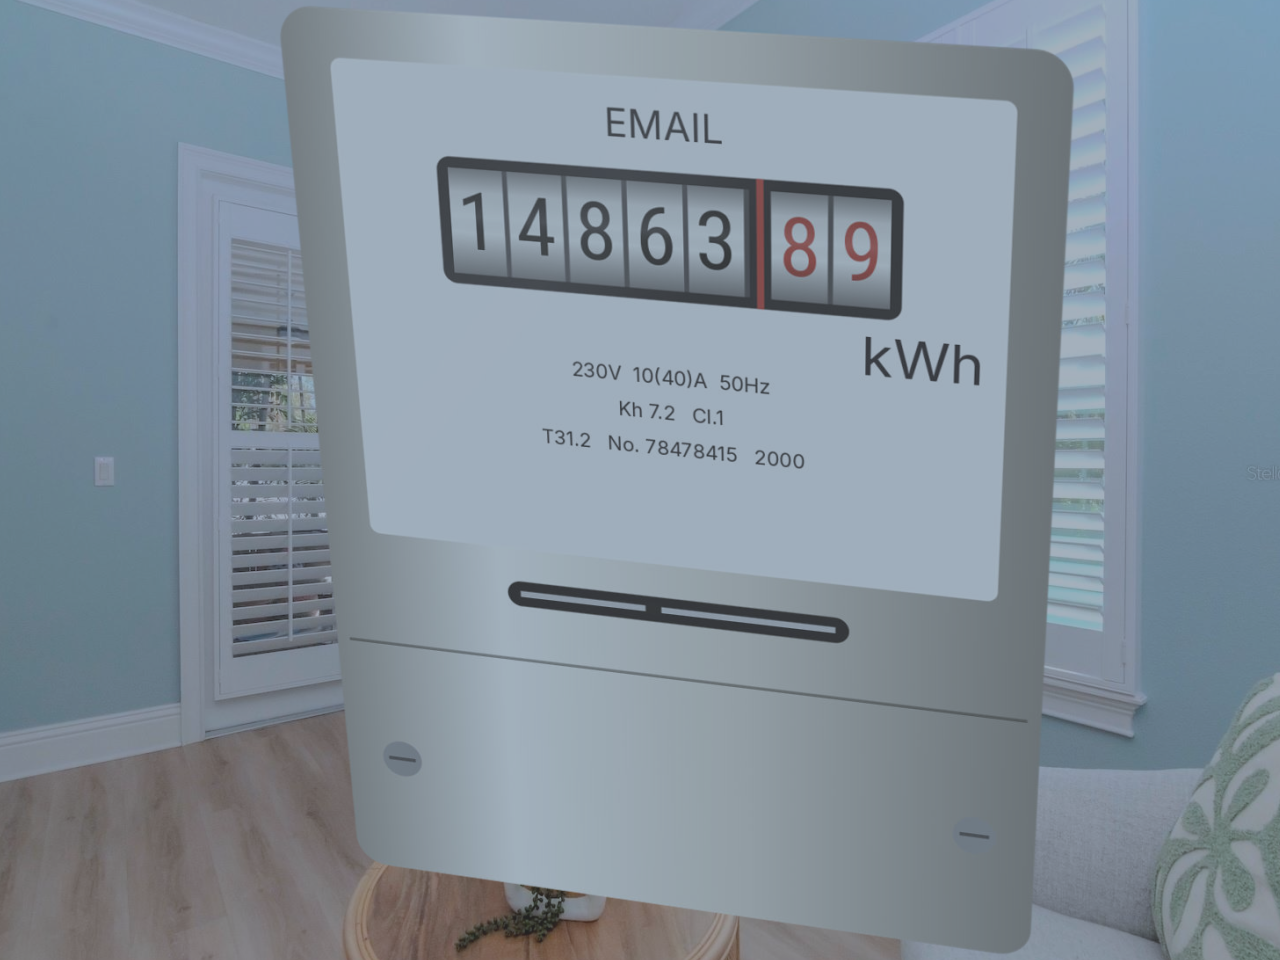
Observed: 14863.89 kWh
